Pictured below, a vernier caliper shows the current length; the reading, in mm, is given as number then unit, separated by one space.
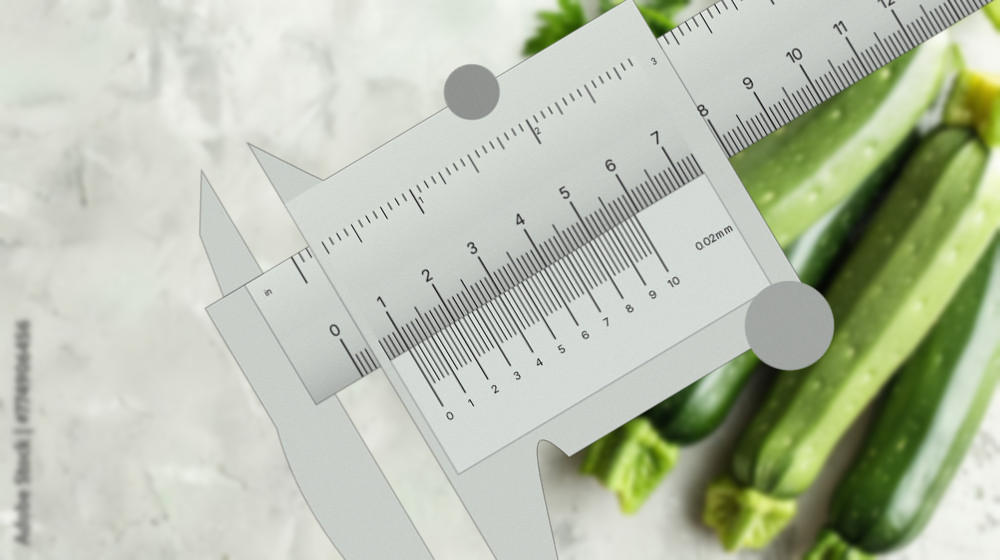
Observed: 10.0 mm
